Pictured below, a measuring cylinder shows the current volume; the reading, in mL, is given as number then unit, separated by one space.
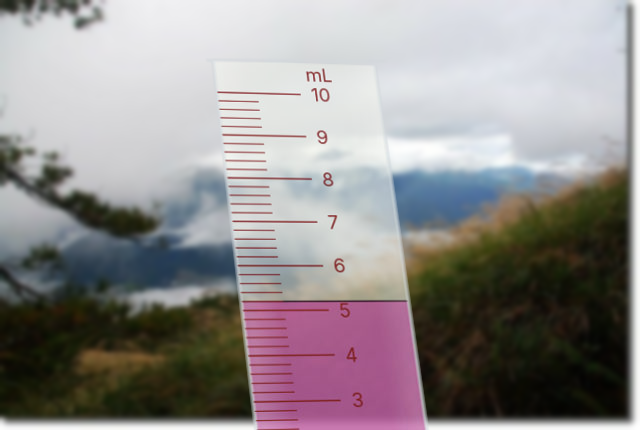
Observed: 5.2 mL
